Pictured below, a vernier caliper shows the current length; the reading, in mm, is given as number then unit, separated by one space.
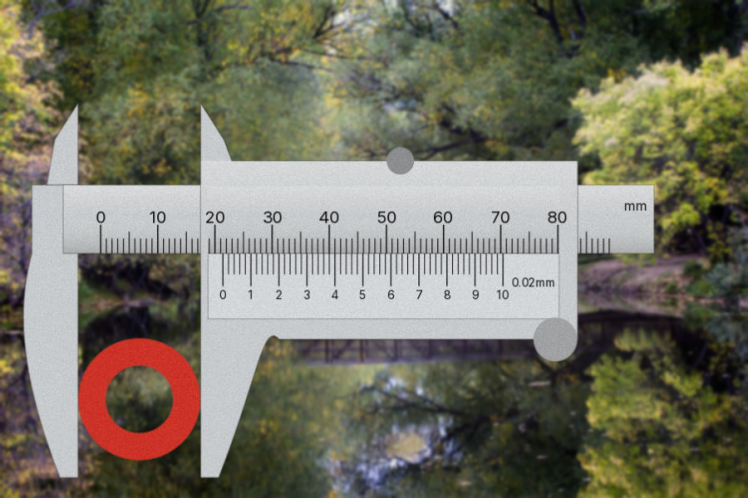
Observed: 21.4 mm
